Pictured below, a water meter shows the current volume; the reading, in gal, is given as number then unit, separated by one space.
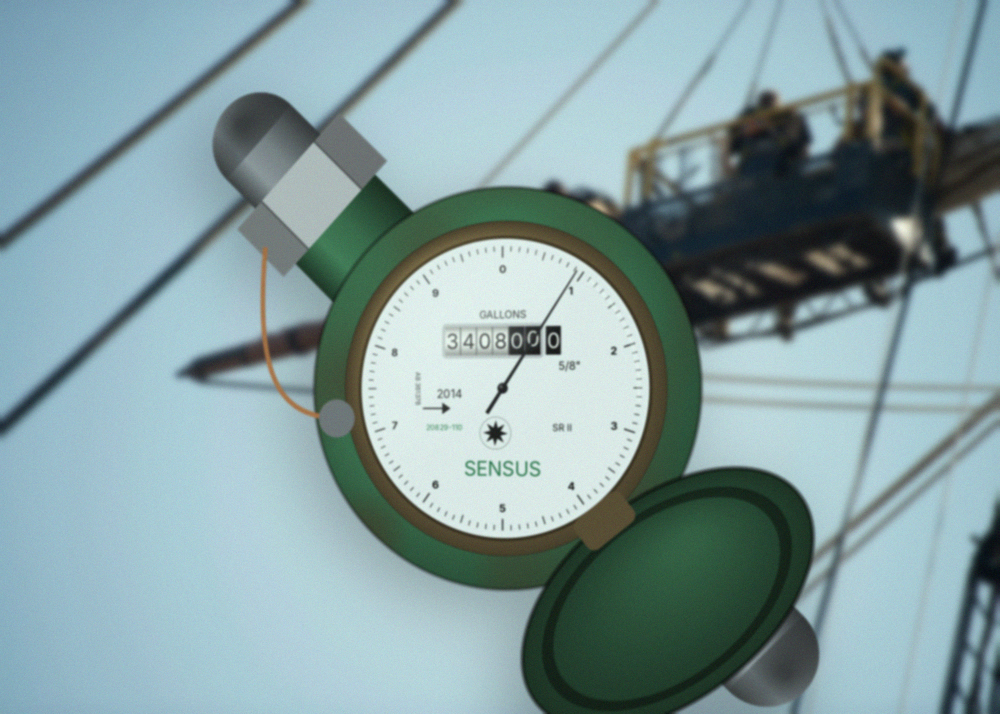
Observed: 3408000.9 gal
